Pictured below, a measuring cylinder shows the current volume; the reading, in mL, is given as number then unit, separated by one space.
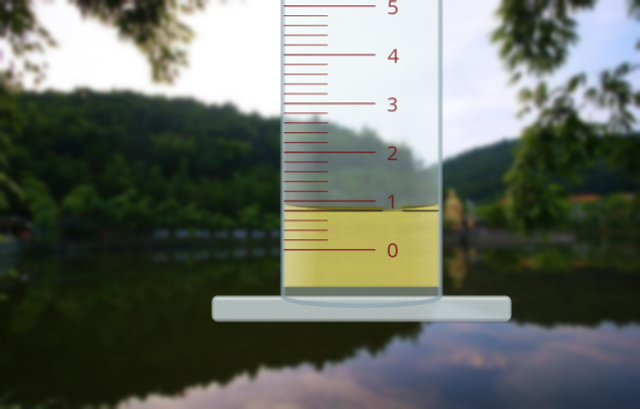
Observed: 0.8 mL
